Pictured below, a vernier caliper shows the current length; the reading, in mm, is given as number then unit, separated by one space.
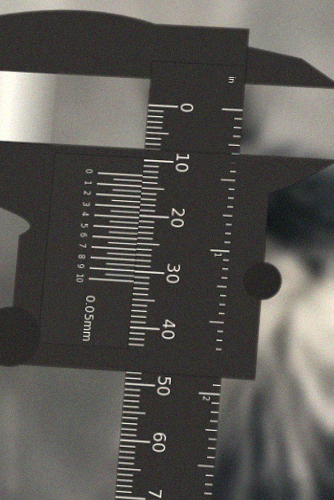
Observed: 12.8 mm
